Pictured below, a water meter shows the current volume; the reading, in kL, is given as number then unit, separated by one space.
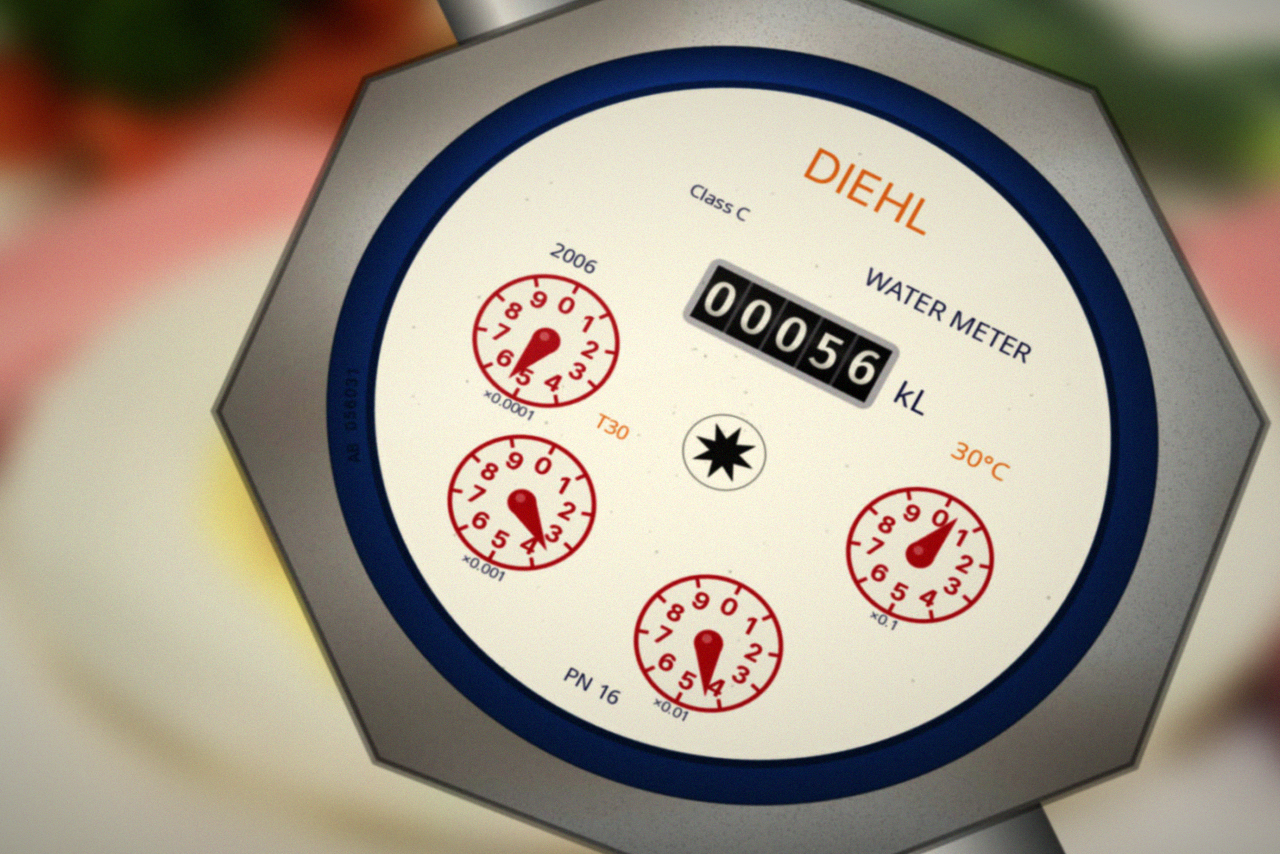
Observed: 56.0435 kL
